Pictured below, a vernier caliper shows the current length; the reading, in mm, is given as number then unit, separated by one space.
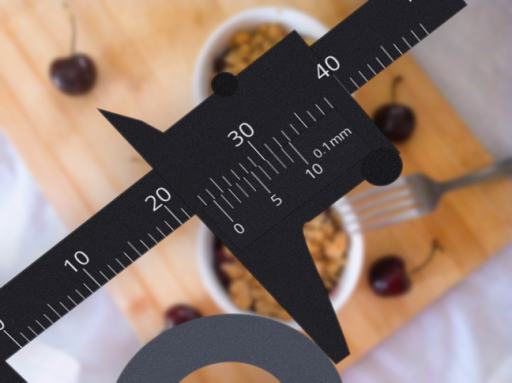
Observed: 23.8 mm
